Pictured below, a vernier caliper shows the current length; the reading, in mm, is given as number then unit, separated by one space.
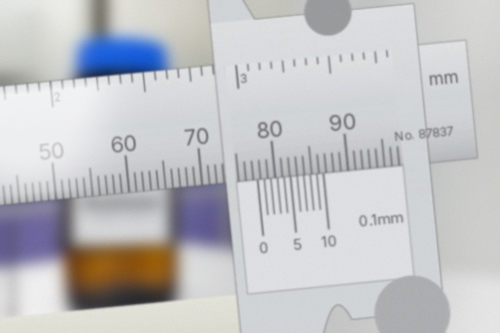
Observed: 77.6 mm
